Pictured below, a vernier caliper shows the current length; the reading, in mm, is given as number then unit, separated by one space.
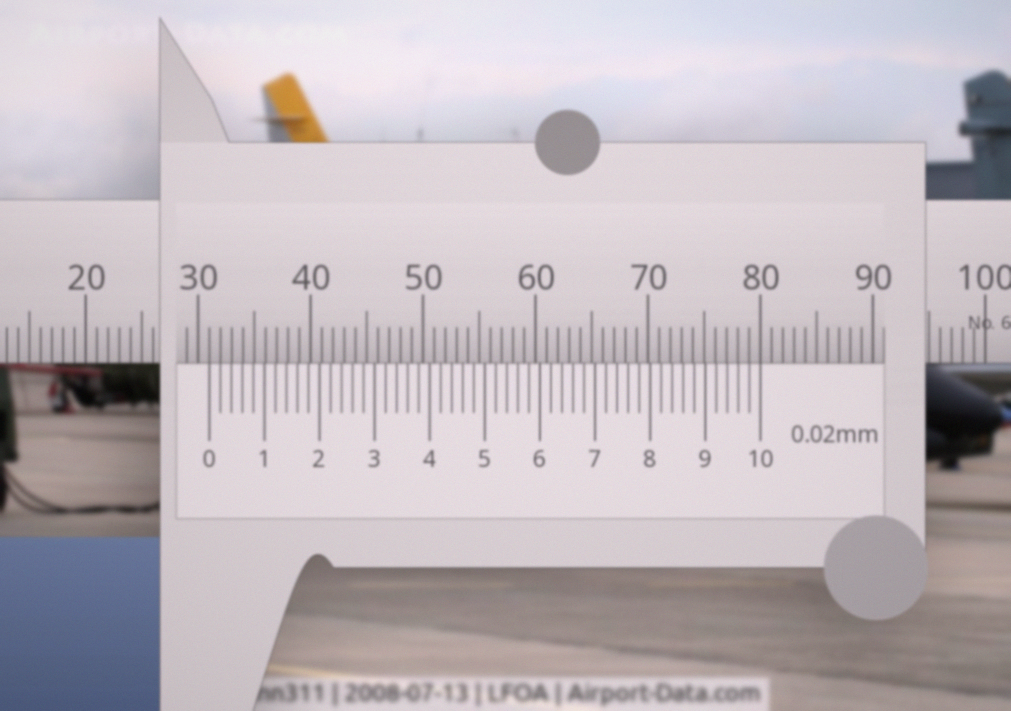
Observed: 31.0 mm
